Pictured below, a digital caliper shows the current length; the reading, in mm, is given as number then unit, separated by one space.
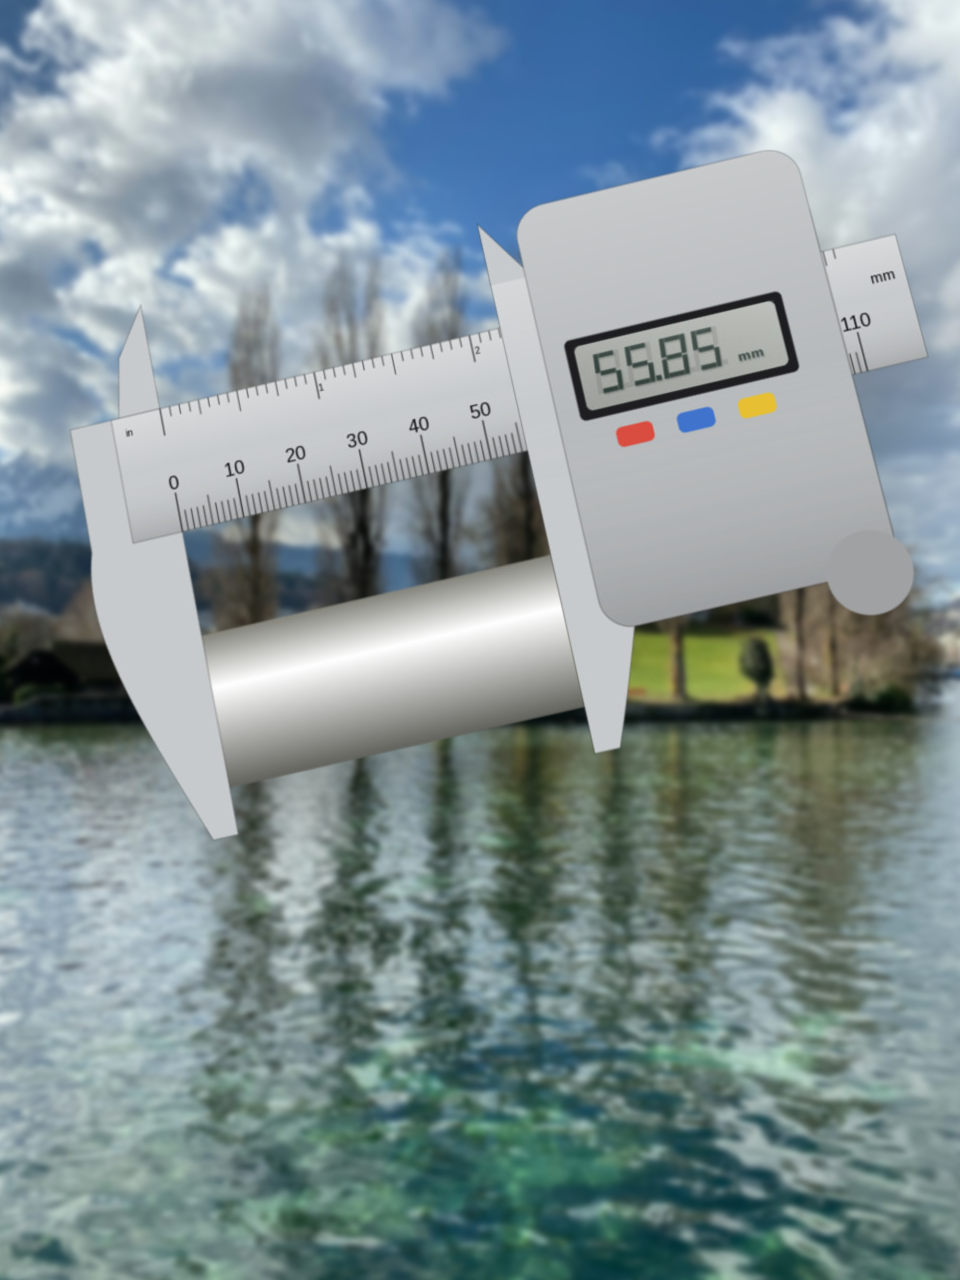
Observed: 55.85 mm
